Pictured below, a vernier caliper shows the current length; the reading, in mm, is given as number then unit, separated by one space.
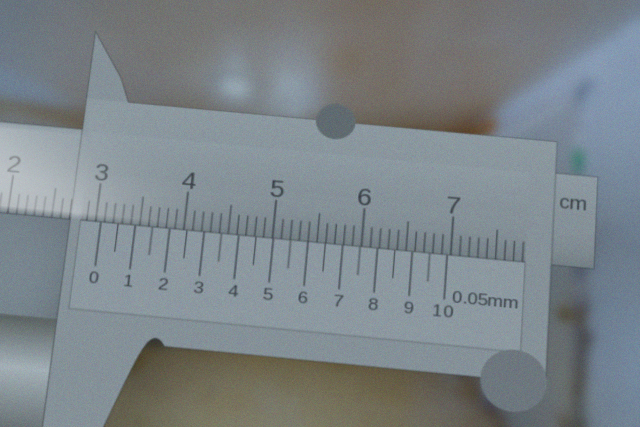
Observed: 30.6 mm
